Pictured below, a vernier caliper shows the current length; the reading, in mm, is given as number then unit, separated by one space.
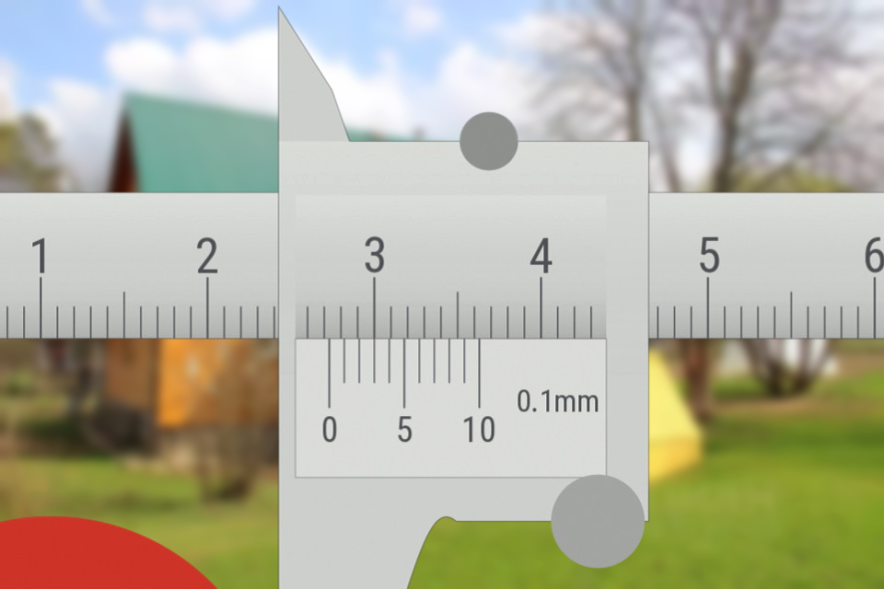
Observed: 27.3 mm
